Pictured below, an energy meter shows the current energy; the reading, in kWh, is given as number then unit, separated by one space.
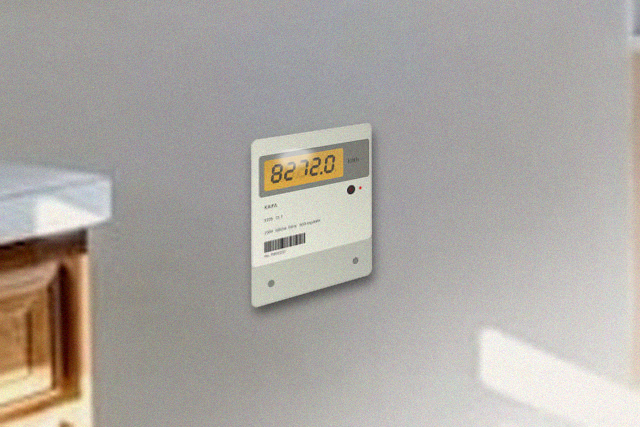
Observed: 8272.0 kWh
